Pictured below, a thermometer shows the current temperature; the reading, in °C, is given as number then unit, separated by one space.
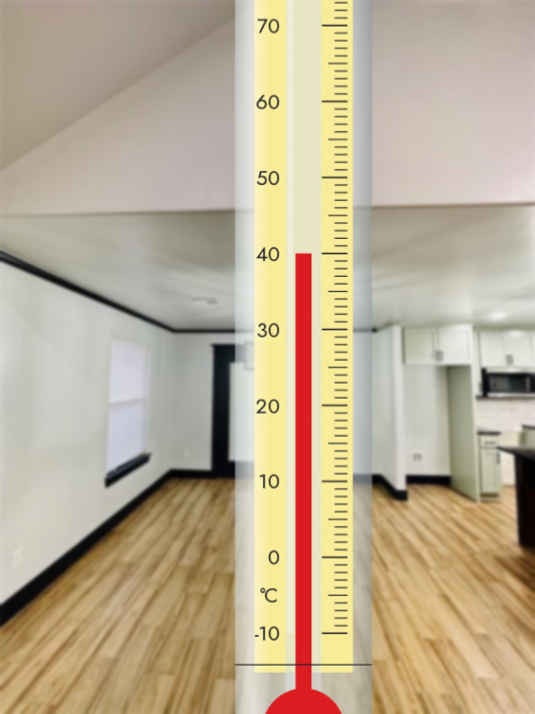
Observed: 40 °C
